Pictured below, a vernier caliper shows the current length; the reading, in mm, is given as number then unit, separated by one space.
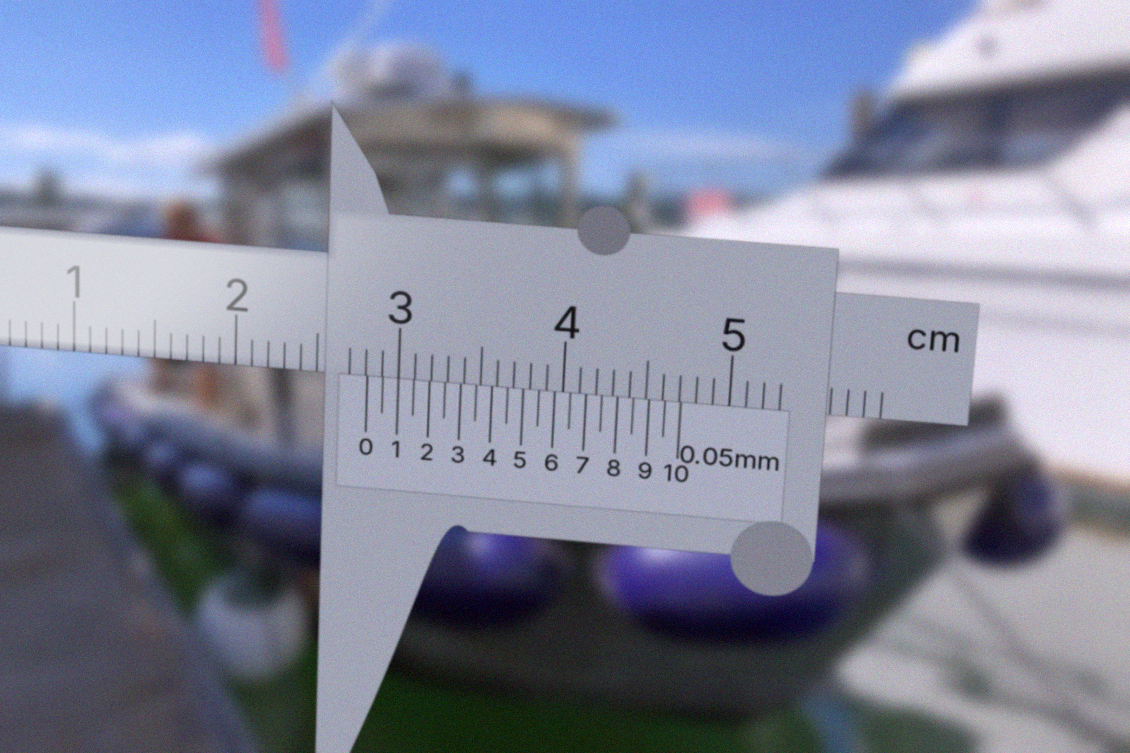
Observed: 28.1 mm
